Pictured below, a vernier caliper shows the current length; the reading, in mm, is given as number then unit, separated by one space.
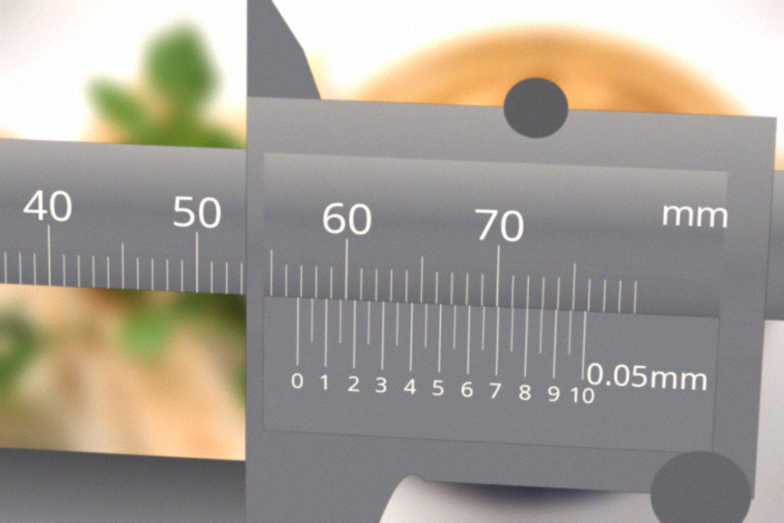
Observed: 56.8 mm
